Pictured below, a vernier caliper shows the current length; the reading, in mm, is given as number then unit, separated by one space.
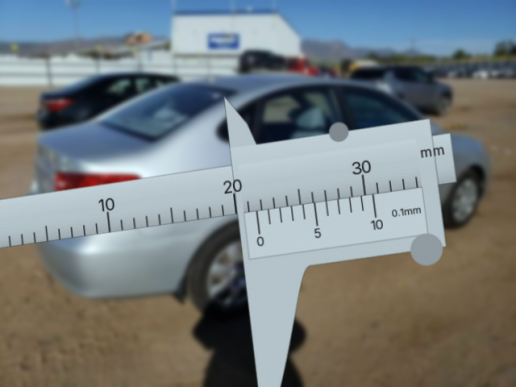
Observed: 21.6 mm
